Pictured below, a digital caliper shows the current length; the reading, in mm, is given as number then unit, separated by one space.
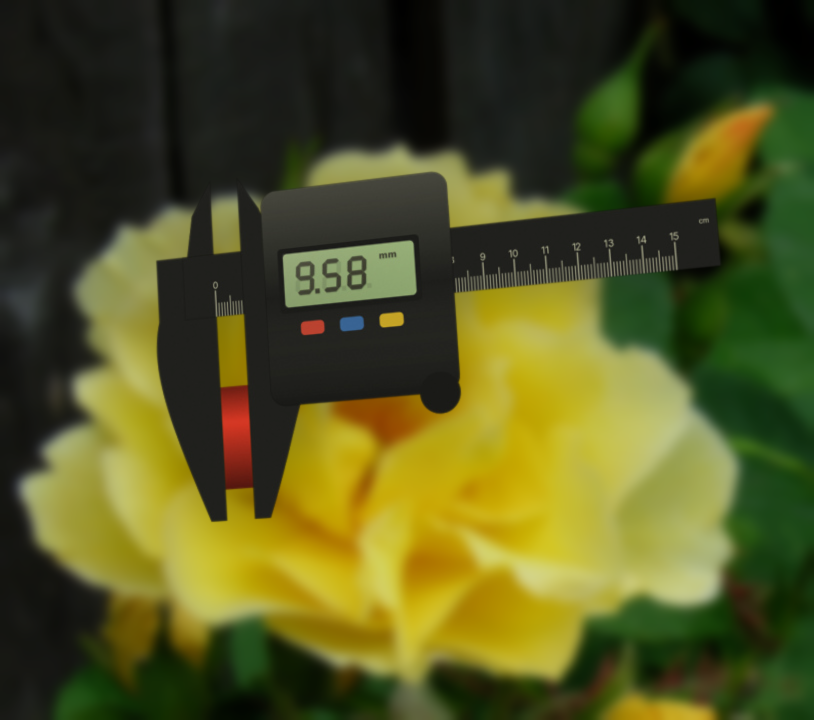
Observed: 9.58 mm
